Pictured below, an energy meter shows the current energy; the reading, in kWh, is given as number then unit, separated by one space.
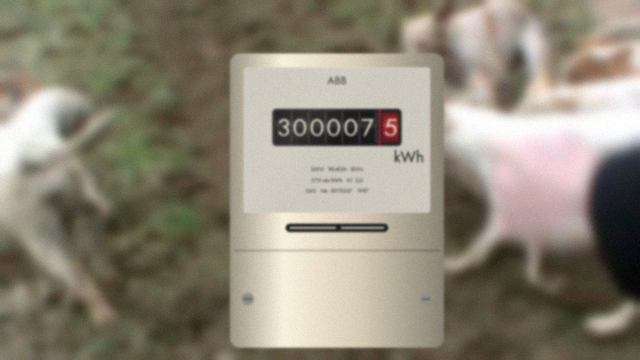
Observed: 300007.5 kWh
